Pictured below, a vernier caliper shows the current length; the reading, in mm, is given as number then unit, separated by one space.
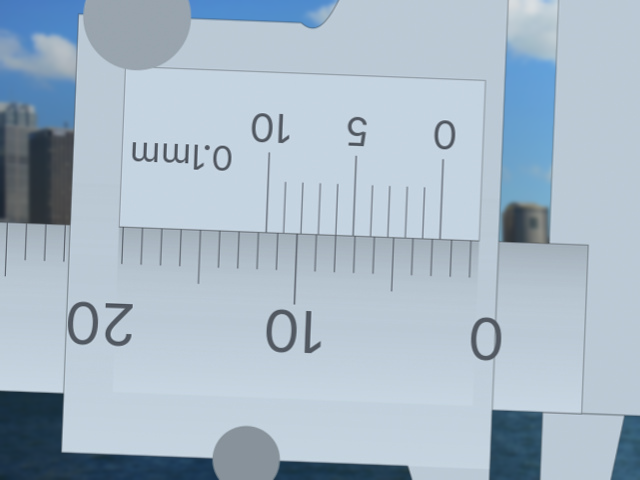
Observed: 2.6 mm
